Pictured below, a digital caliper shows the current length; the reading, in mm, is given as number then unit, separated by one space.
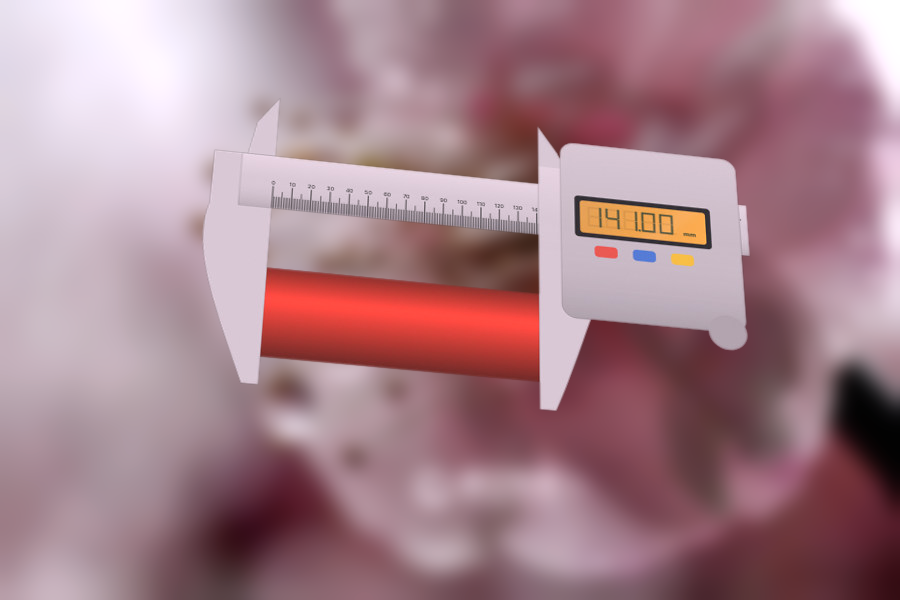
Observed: 141.00 mm
